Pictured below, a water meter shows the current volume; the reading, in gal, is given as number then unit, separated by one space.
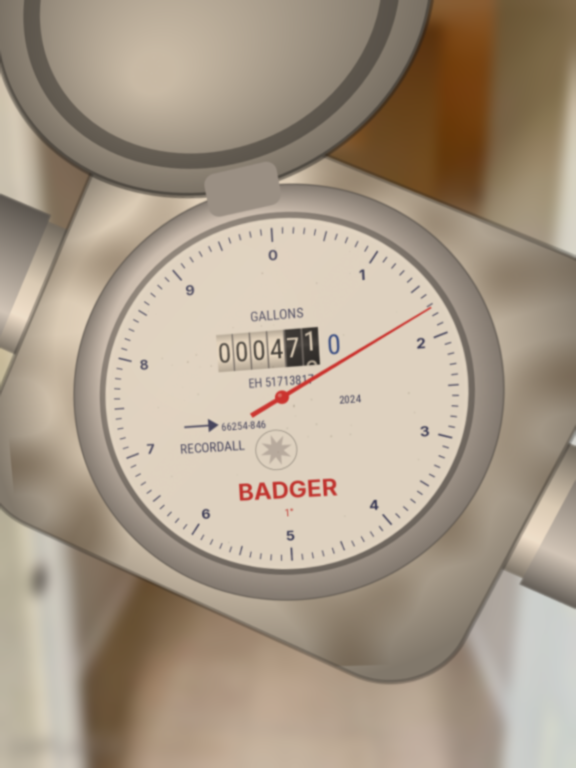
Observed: 4711.7 gal
